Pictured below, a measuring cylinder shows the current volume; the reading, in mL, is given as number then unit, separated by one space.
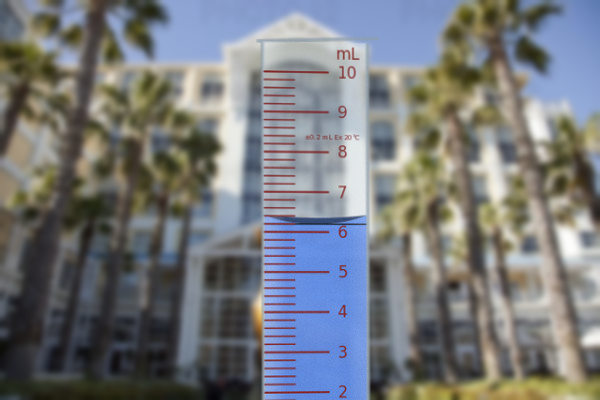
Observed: 6.2 mL
